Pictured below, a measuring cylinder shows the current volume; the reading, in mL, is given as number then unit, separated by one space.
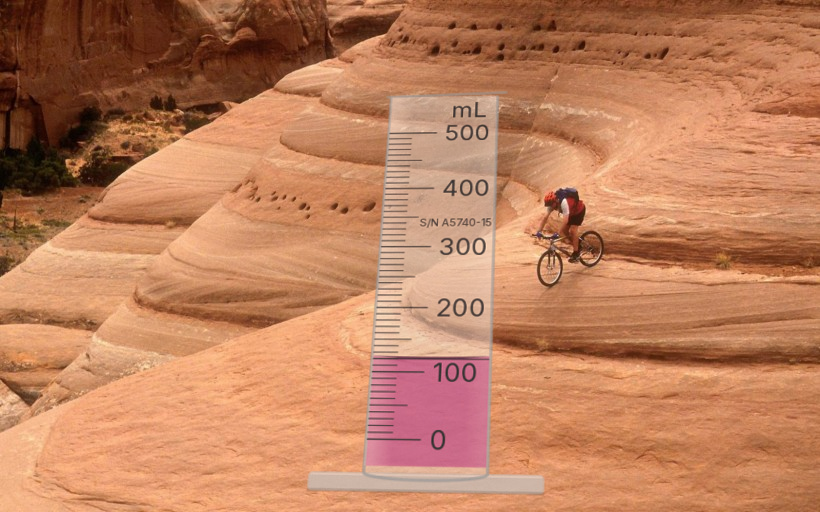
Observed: 120 mL
